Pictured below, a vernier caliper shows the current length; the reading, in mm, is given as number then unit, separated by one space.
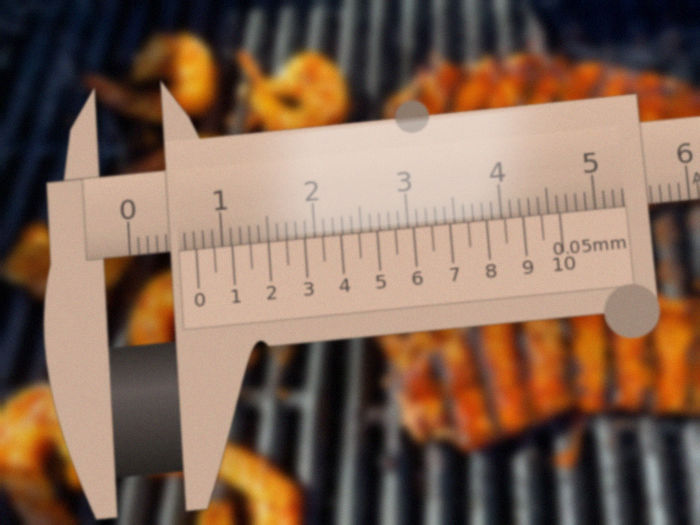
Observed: 7.2 mm
